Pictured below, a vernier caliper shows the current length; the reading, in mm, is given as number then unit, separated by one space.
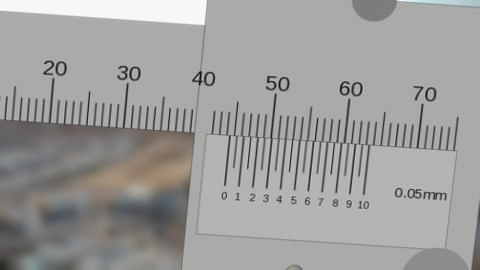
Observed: 44.4 mm
